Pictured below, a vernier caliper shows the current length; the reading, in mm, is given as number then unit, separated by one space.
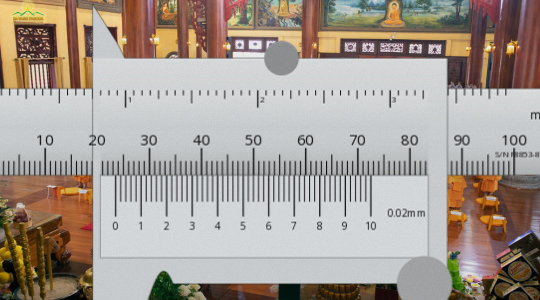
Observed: 23.5 mm
